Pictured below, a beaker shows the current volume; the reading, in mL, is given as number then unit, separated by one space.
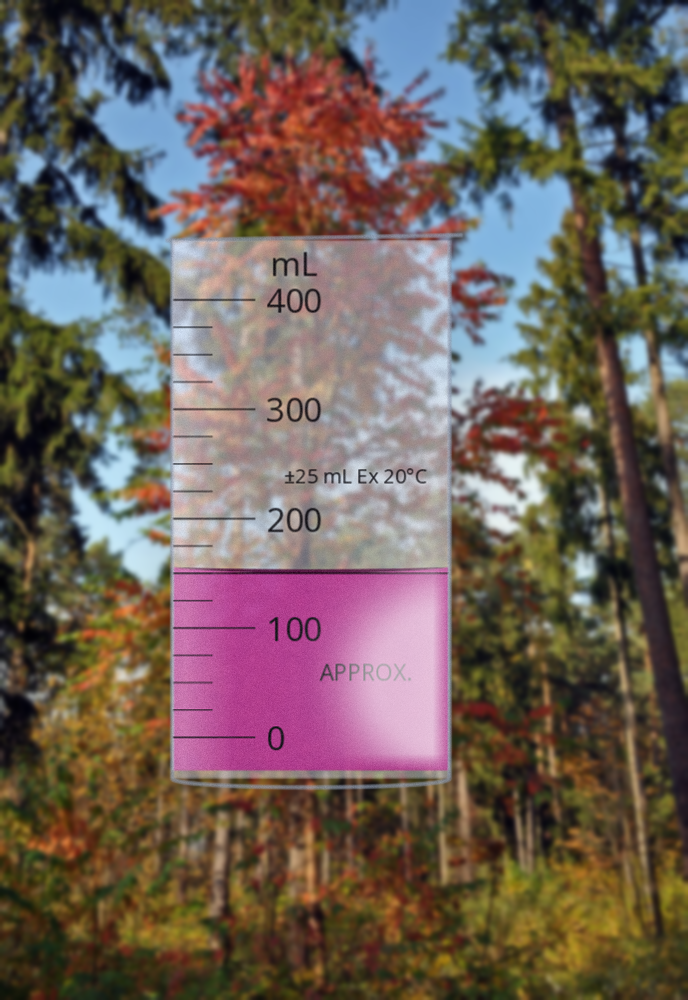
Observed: 150 mL
